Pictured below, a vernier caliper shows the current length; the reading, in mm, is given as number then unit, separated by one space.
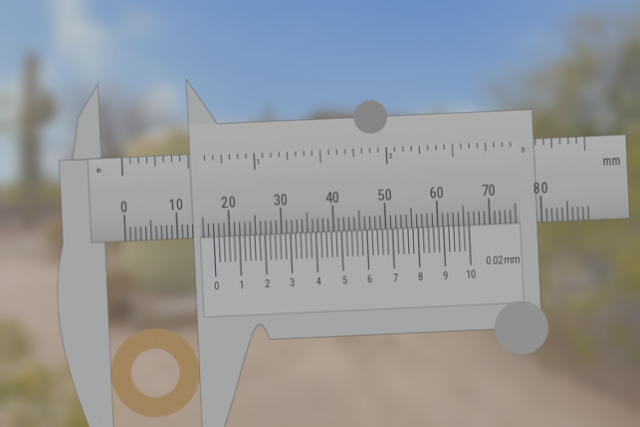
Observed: 17.0 mm
